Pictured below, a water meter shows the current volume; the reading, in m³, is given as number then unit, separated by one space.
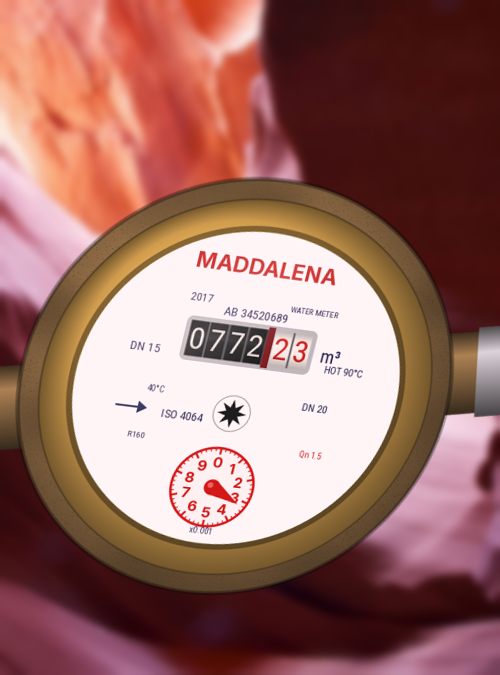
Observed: 772.233 m³
